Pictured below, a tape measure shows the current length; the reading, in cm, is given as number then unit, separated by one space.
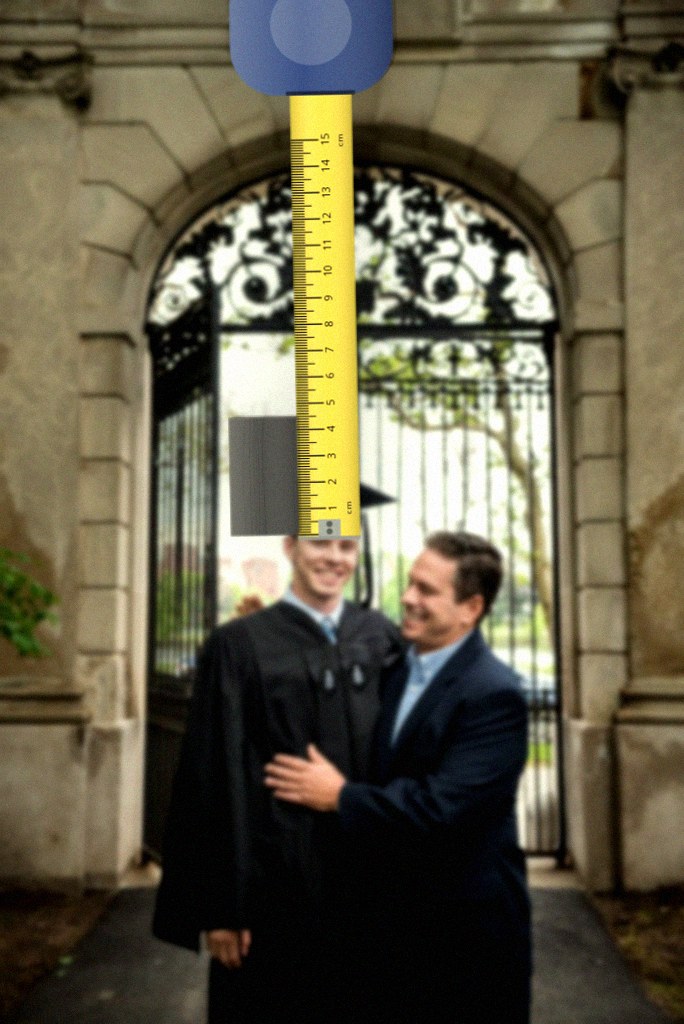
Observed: 4.5 cm
